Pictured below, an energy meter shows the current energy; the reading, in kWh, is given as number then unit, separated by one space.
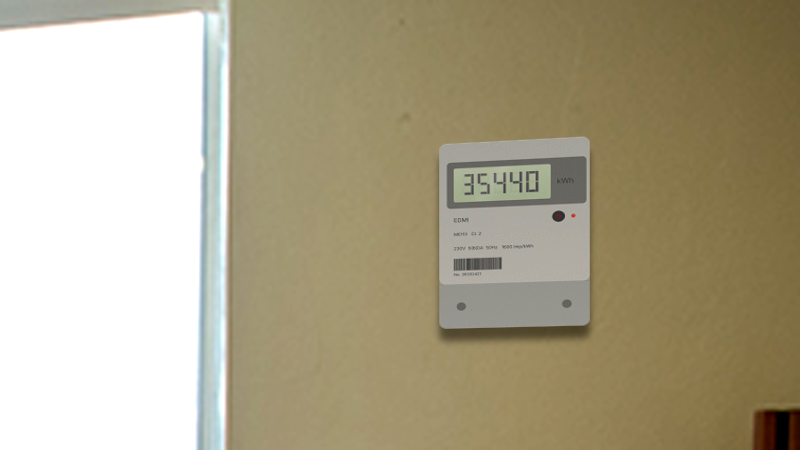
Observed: 35440 kWh
